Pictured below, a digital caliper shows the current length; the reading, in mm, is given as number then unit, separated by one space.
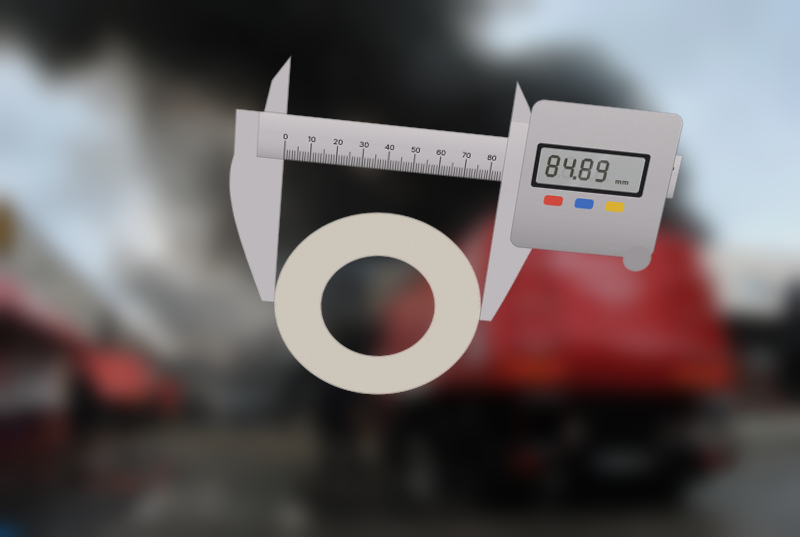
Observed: 84.89 mm
